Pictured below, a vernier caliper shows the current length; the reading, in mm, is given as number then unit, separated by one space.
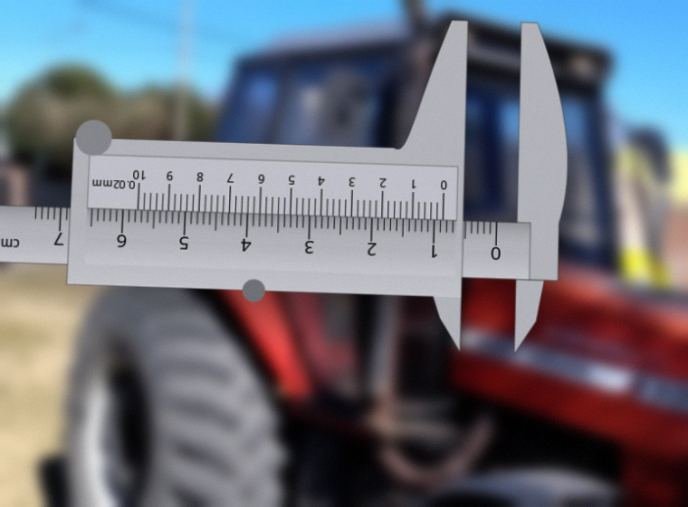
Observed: 8.6 mm
